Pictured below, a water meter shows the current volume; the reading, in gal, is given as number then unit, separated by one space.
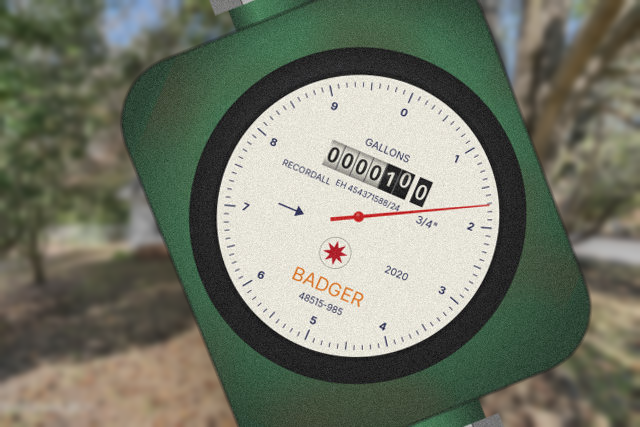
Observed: 101.7 gal
